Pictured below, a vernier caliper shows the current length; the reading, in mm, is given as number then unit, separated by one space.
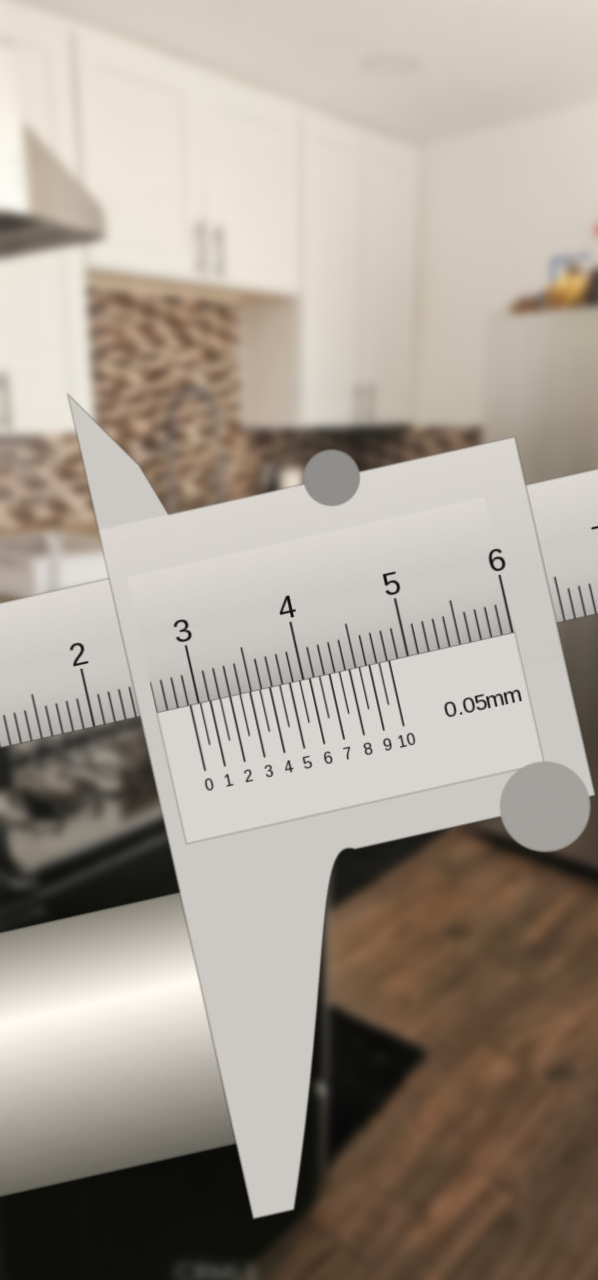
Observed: 29.2 mm
